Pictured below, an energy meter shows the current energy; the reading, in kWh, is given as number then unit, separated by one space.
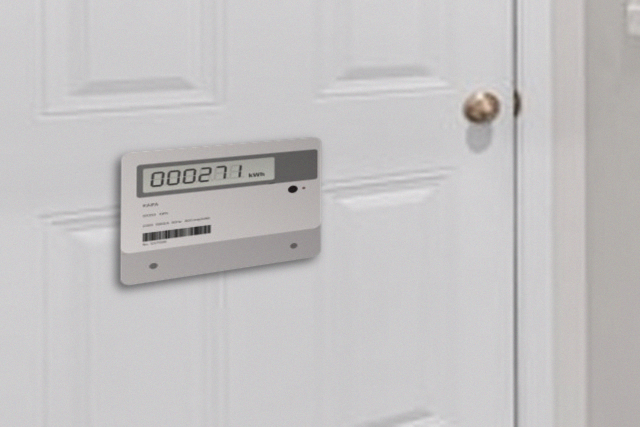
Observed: 271 kWh
